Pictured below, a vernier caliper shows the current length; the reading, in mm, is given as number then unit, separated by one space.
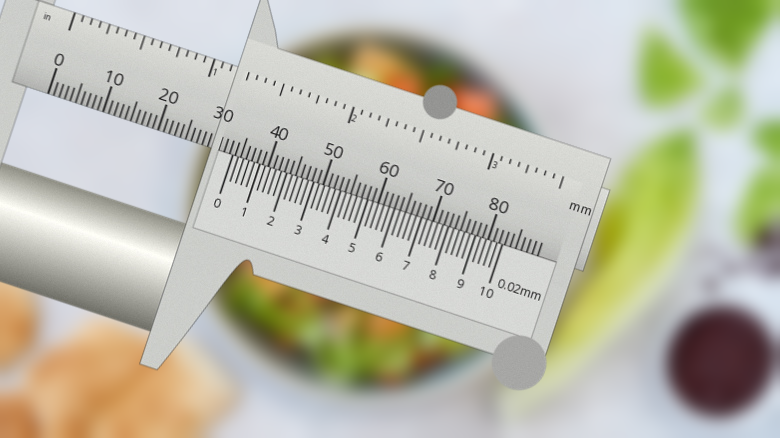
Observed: 33.6 mm
